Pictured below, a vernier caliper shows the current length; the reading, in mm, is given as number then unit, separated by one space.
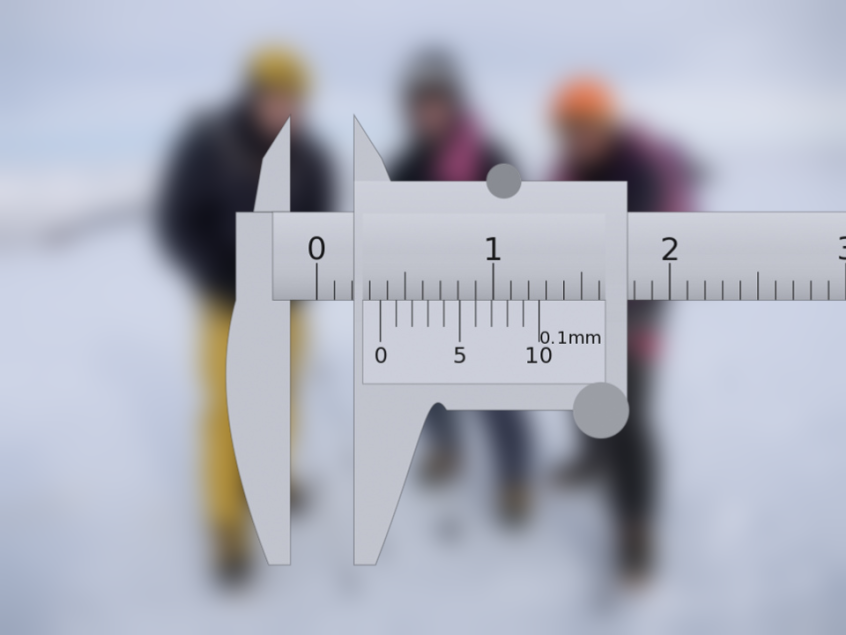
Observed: 3.6 mm
